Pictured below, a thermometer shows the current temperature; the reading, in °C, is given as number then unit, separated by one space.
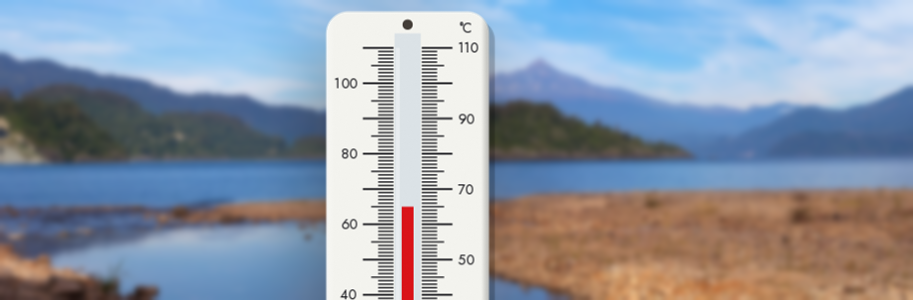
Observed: 65 °C
